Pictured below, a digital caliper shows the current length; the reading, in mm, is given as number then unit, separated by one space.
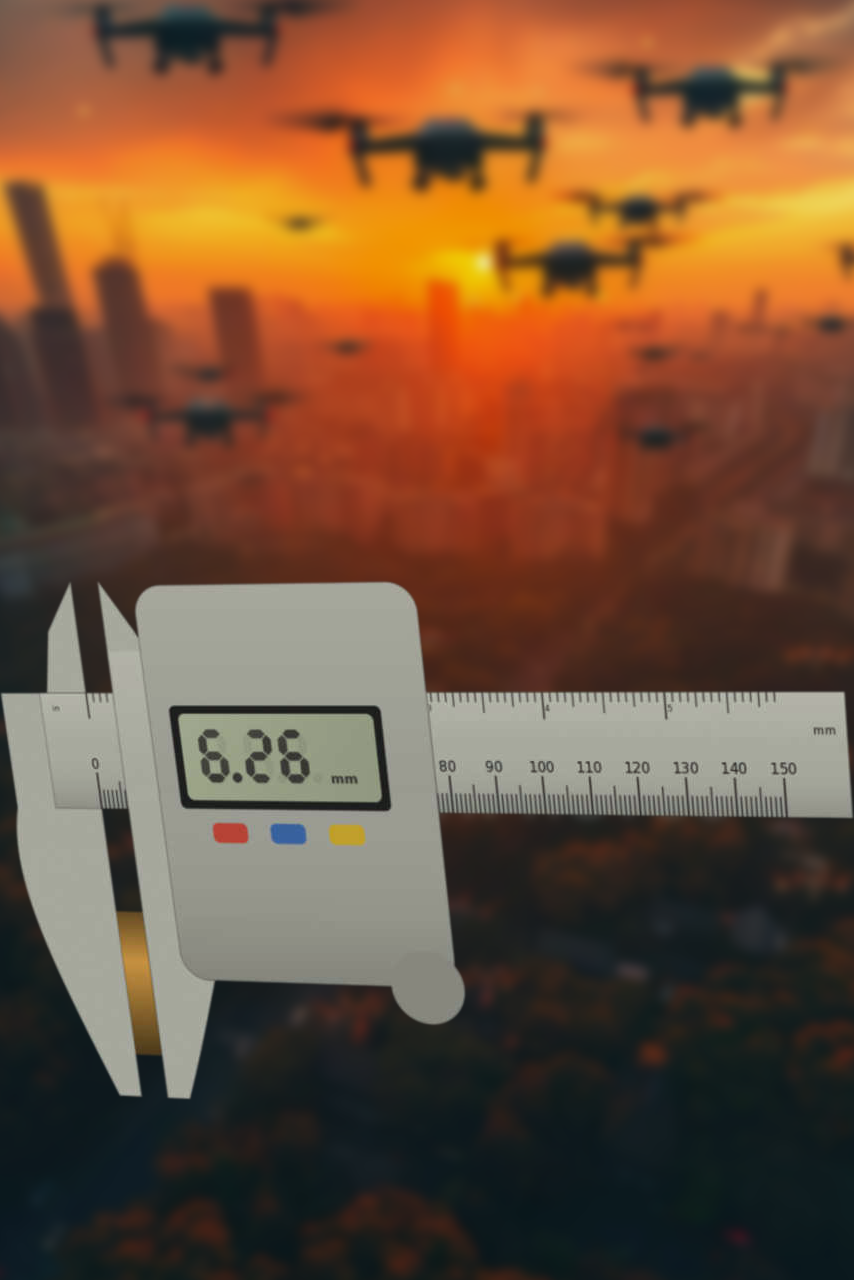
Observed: 6.26 mm
